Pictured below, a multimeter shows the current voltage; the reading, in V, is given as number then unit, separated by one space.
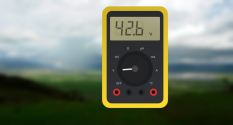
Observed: 42.6 V
